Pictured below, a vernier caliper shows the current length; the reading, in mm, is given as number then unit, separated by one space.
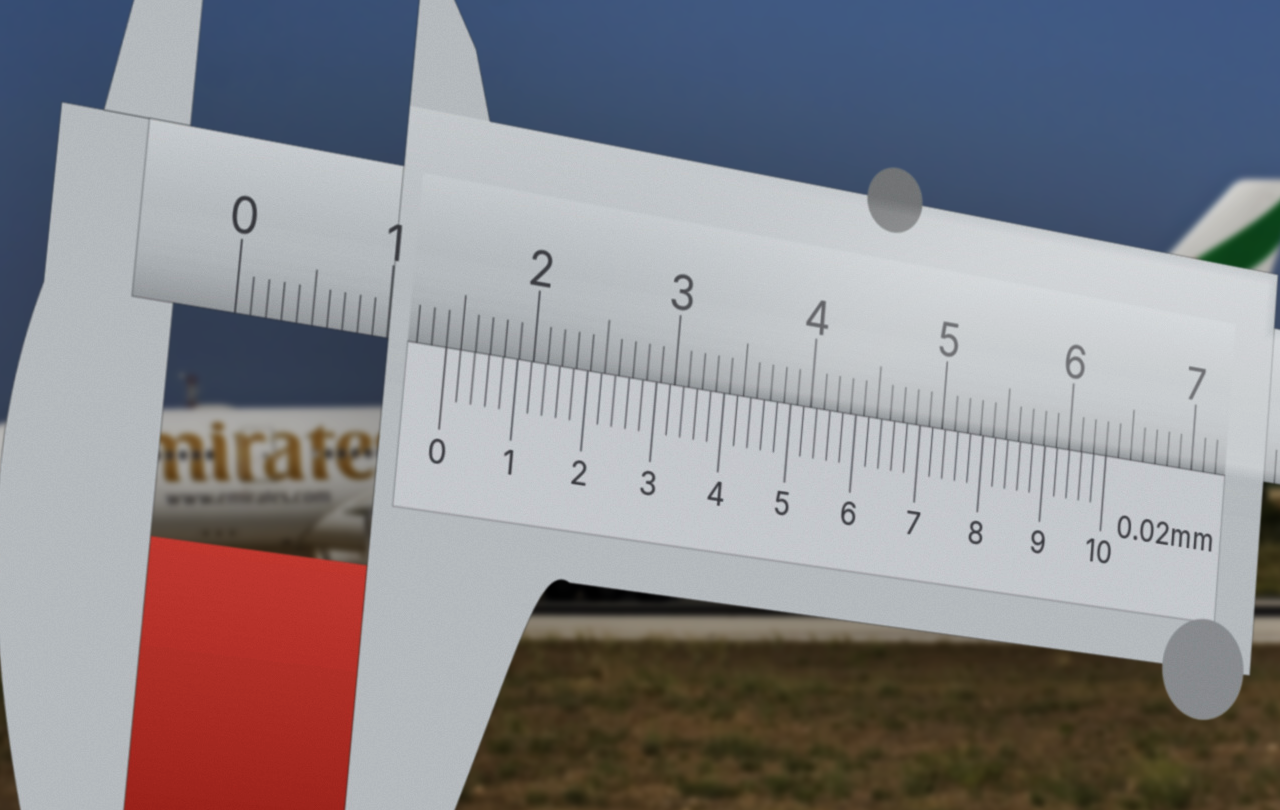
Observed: 14.0 mm
